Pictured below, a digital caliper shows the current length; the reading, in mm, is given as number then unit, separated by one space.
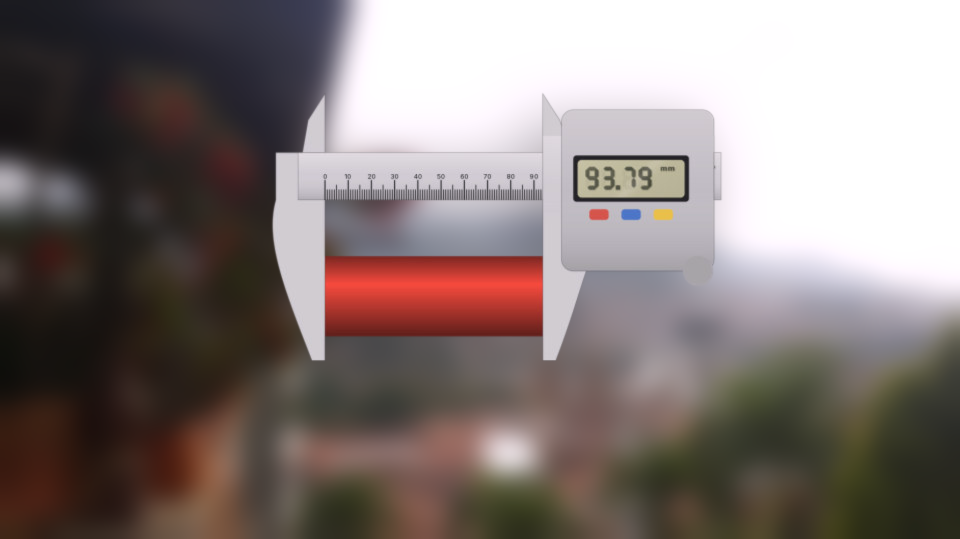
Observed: 93.79 mm
